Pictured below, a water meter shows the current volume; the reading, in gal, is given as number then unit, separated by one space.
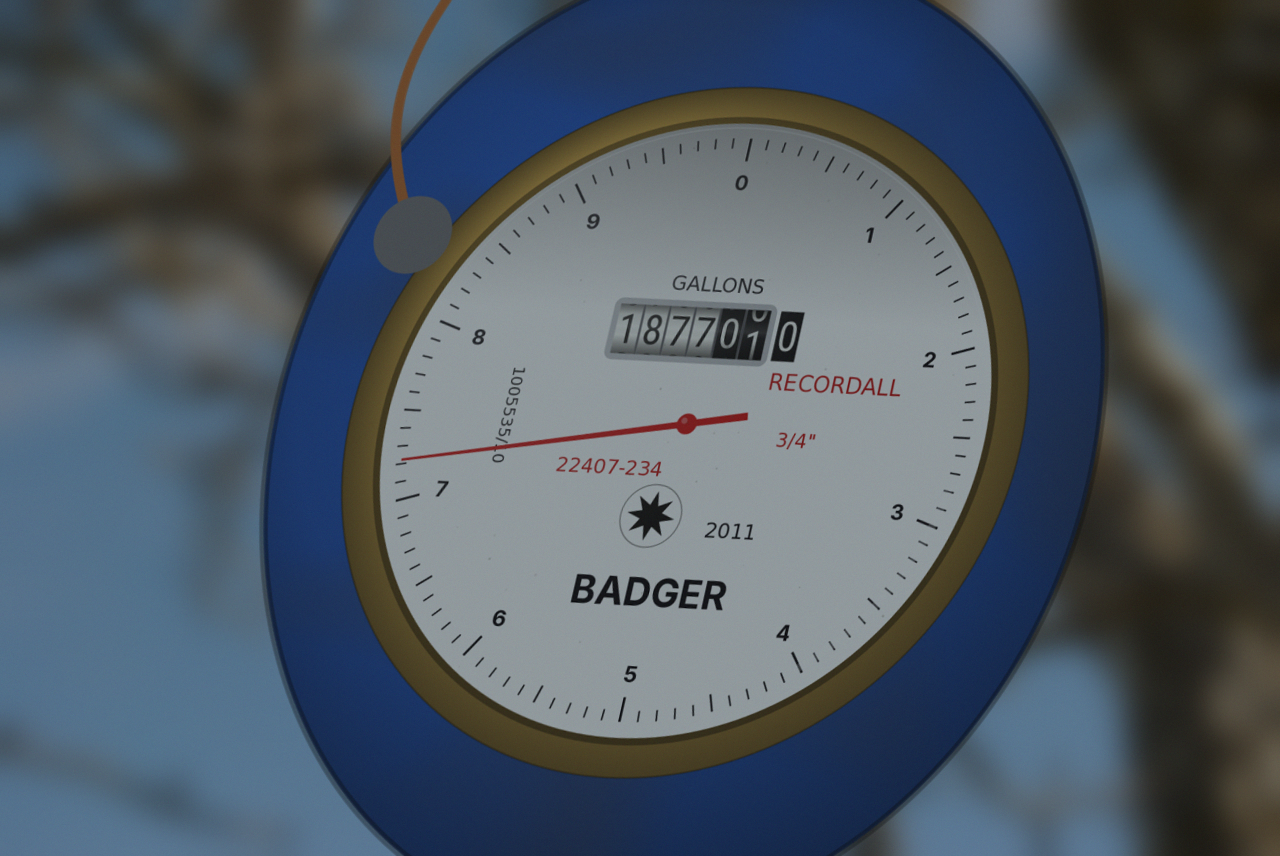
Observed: 1877007.2 gal
